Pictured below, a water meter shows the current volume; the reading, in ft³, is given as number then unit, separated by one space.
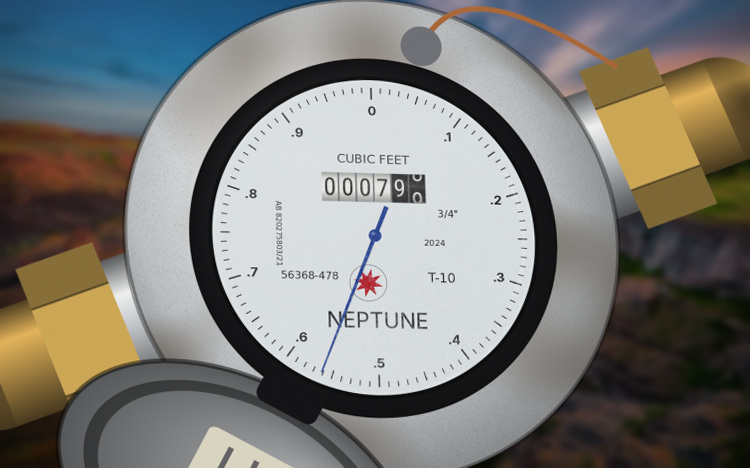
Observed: 798.56 ft³
